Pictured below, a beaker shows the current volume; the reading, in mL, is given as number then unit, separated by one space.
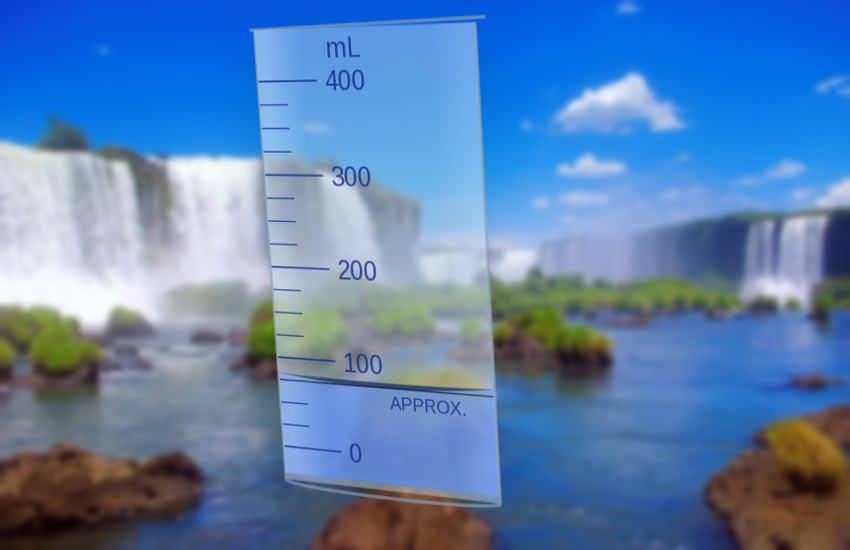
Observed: 75 mL
